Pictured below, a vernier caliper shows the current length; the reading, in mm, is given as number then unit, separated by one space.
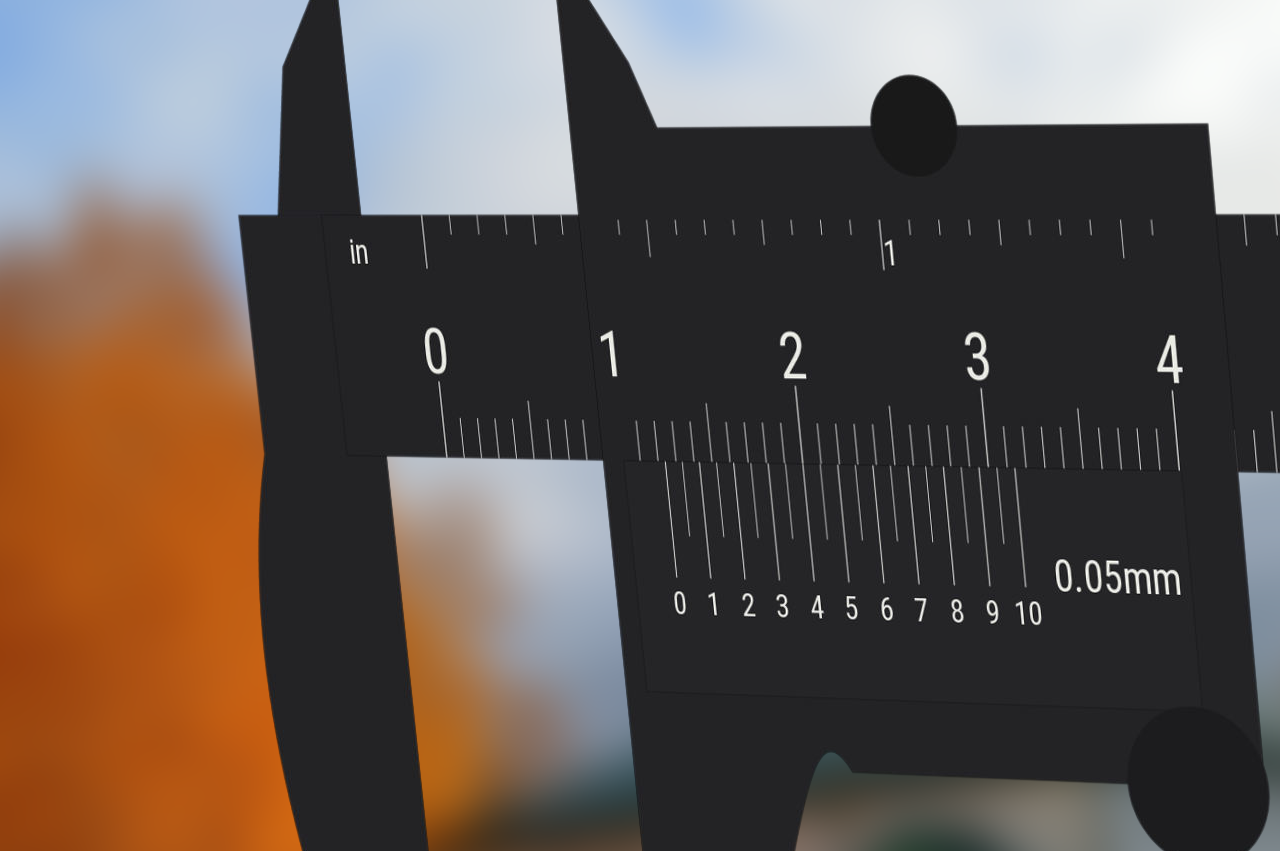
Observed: 12.4 mm
